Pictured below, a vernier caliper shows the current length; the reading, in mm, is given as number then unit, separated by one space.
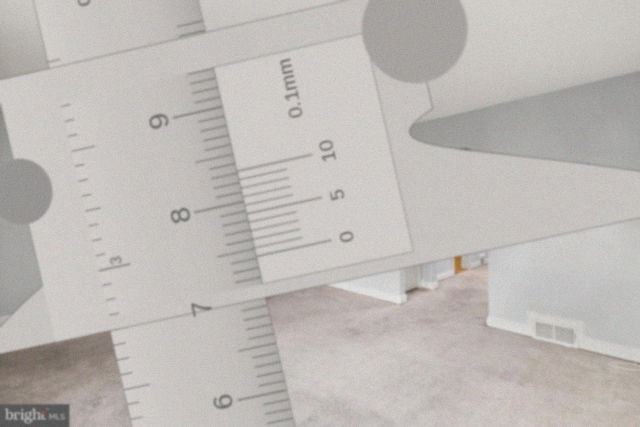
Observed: 74.2 mm
